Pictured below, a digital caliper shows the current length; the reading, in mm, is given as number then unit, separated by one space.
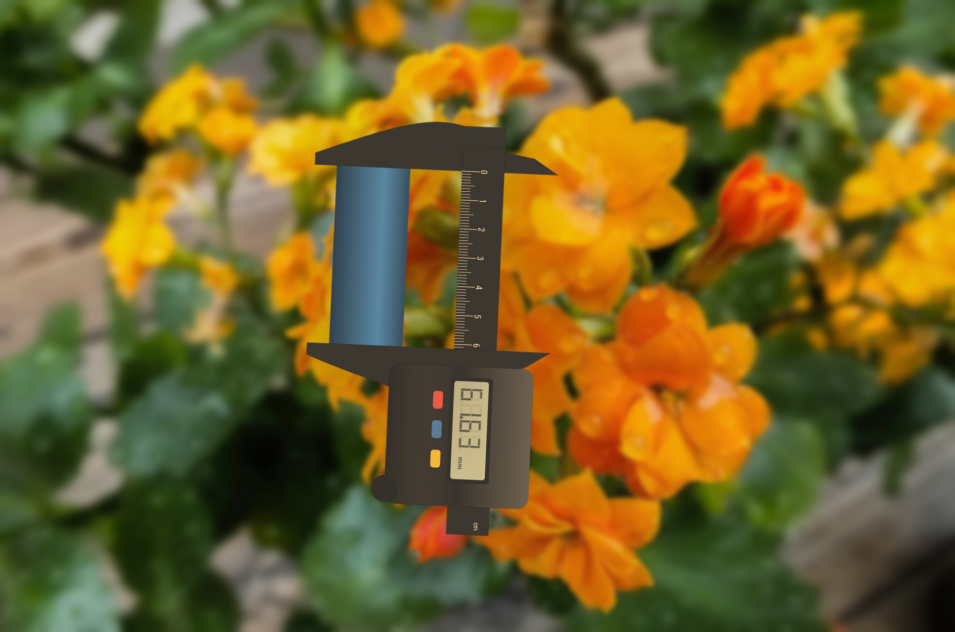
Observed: 61.63 mm
